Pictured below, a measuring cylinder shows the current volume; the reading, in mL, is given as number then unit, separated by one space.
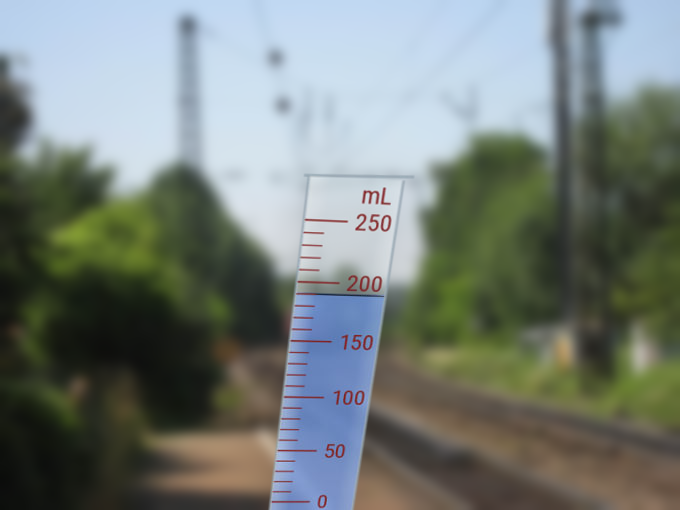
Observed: 190 mL
